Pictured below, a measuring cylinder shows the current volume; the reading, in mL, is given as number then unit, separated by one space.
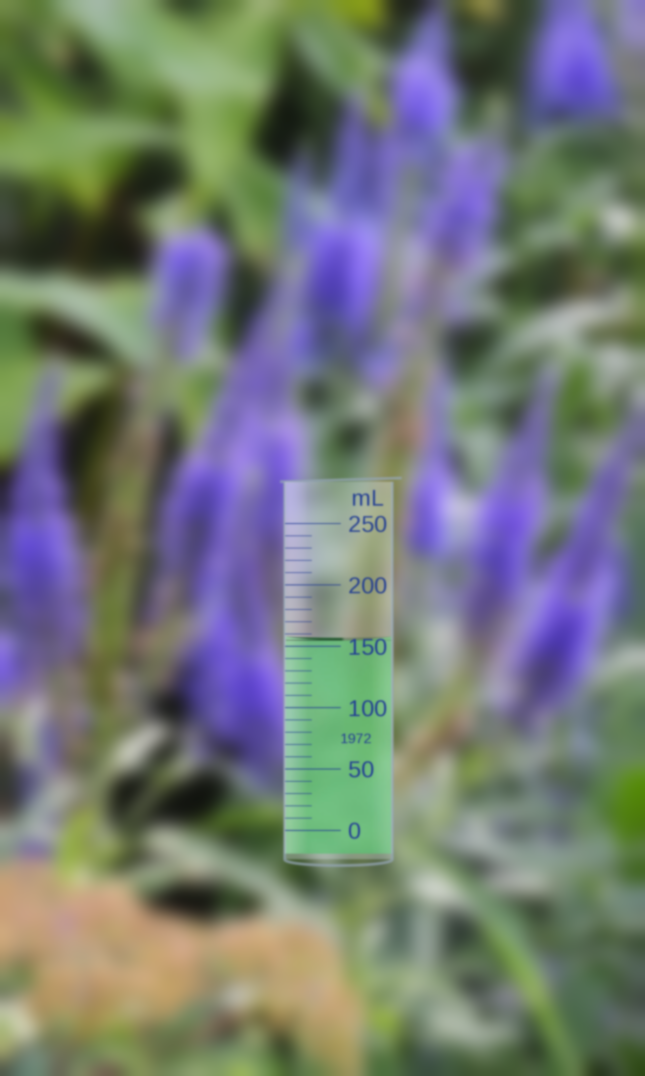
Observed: 155 mL
